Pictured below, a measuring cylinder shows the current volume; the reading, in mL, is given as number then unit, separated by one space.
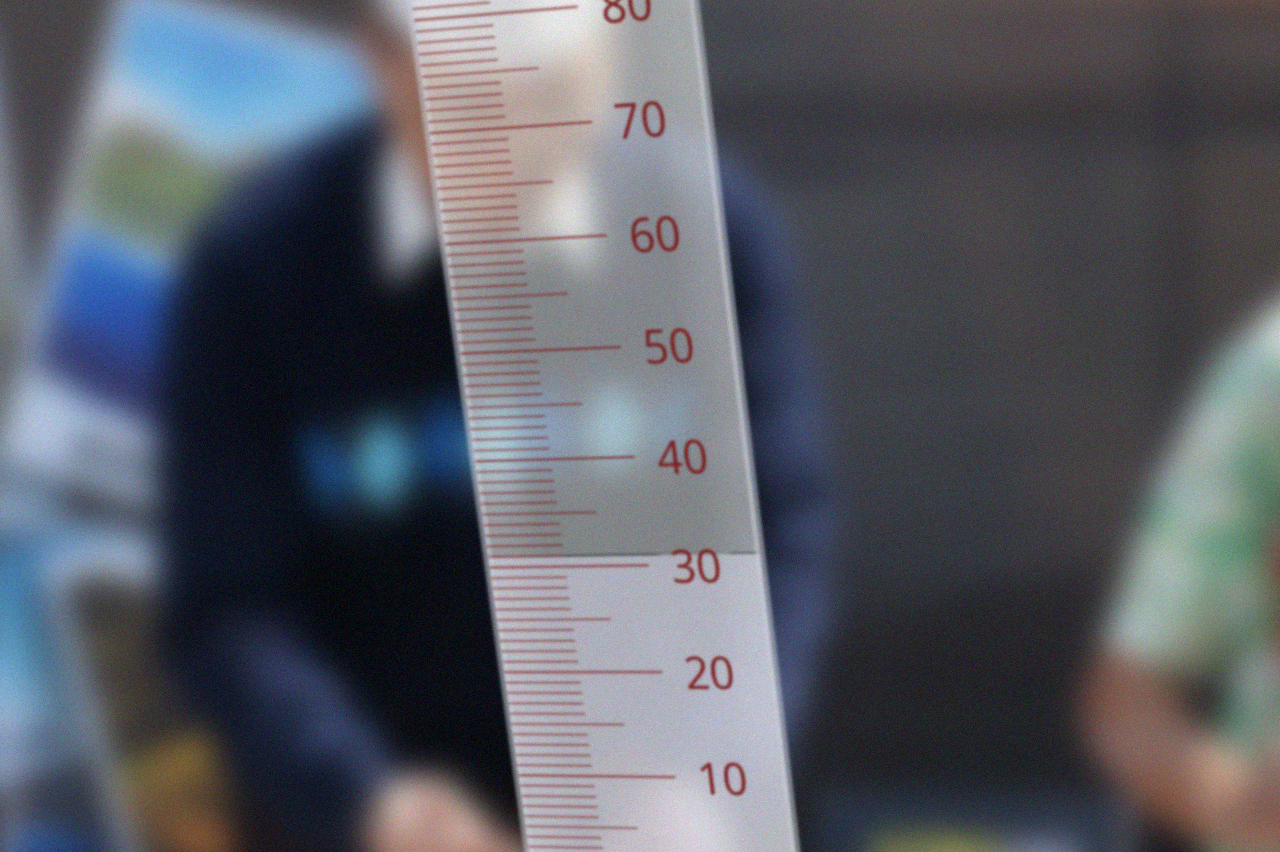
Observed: 31 mL
